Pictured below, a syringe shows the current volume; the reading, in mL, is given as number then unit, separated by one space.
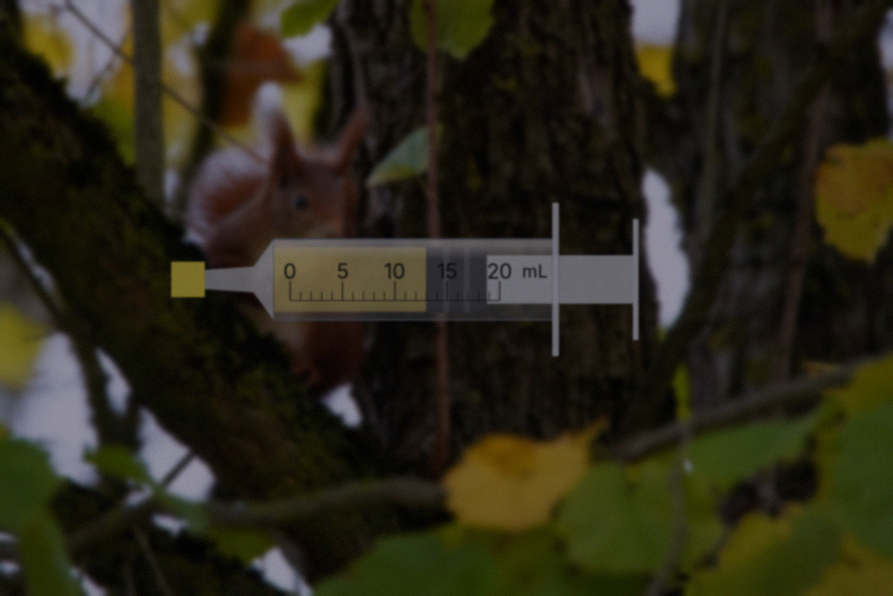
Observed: 13 mL
